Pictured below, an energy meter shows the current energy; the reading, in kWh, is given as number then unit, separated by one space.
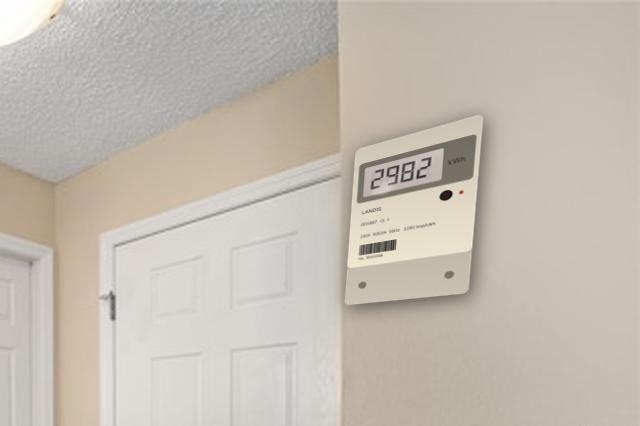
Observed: 2982 kWh
